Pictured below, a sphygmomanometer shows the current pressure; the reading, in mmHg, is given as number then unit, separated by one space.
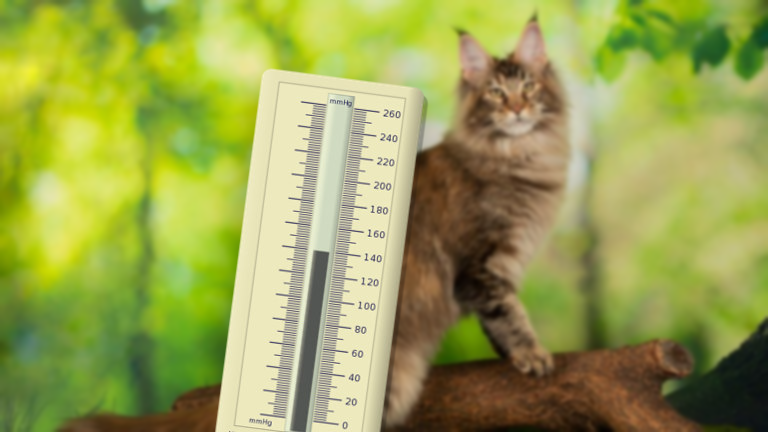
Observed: 140 mmHg
